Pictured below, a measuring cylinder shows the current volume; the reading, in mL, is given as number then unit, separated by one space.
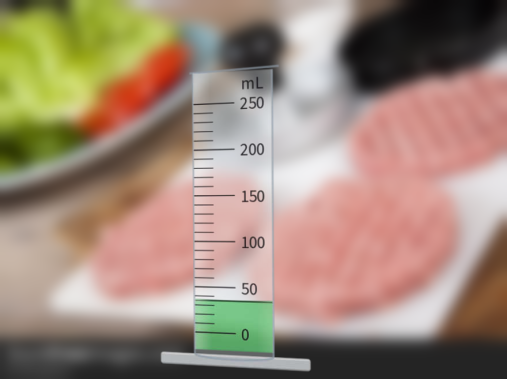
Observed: 35 mL
